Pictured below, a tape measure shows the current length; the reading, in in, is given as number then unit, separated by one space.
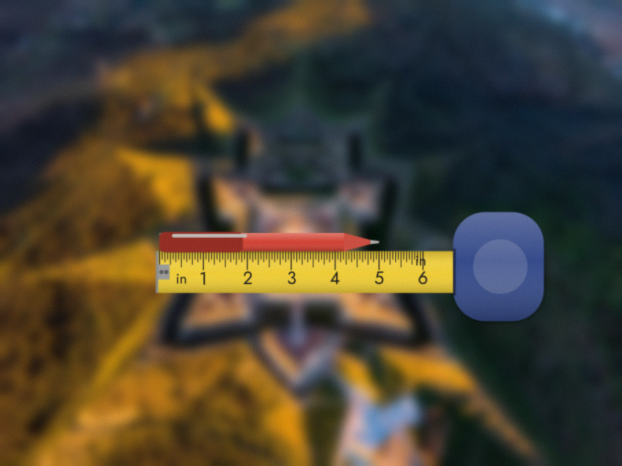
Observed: 5 in
